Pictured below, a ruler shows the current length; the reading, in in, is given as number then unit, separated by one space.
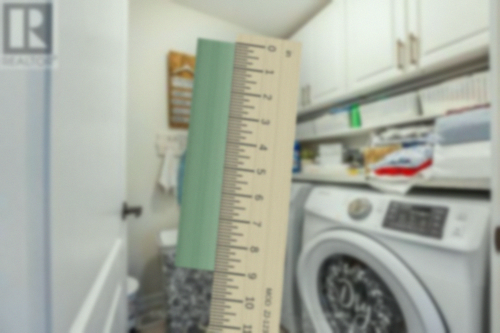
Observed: 9 in
